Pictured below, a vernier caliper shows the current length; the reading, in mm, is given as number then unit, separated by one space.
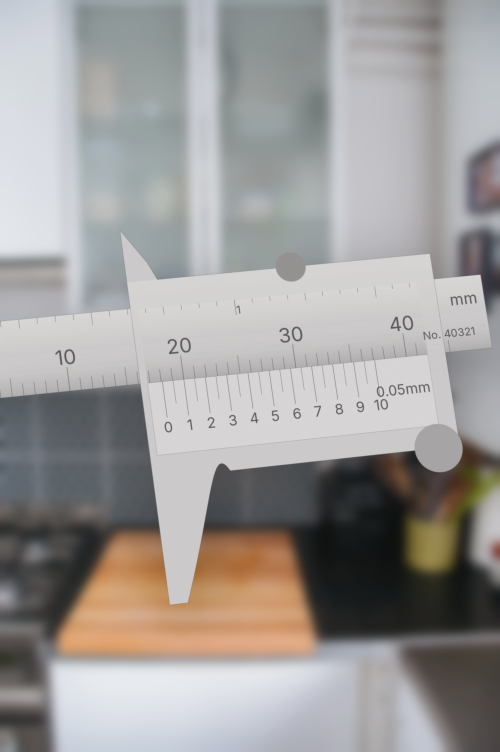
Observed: 18.1 mm
